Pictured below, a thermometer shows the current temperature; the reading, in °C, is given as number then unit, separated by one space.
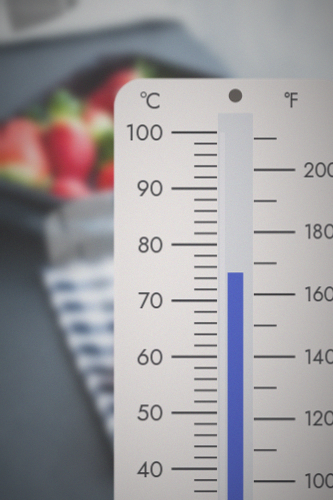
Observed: 75 °C
